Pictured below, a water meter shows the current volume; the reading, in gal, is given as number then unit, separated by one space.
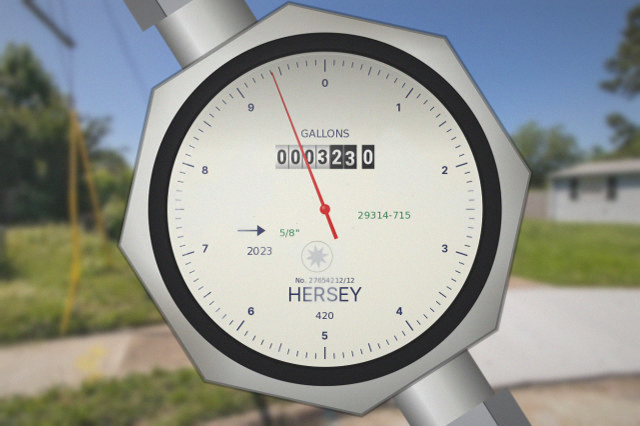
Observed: 3229.4 gal
